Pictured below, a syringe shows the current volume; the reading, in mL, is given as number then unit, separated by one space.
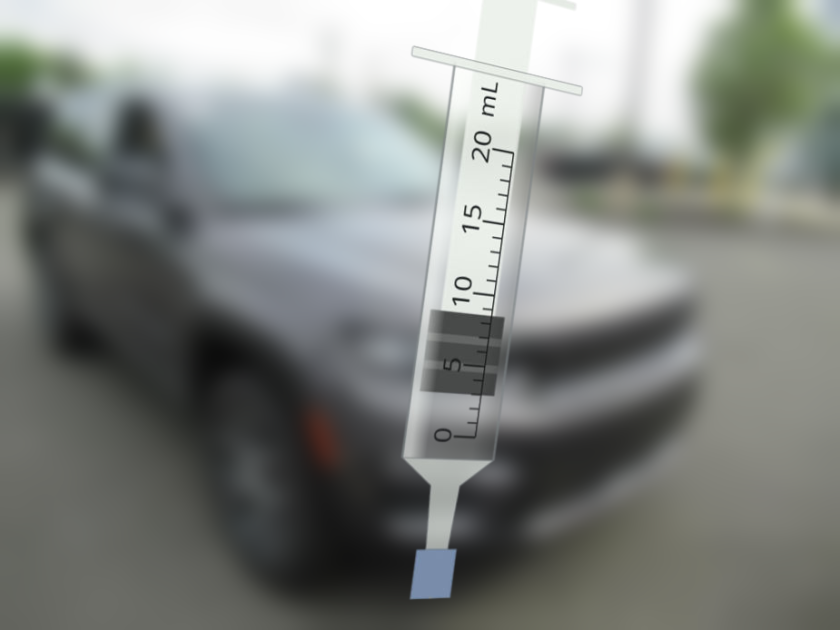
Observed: 3 mL
